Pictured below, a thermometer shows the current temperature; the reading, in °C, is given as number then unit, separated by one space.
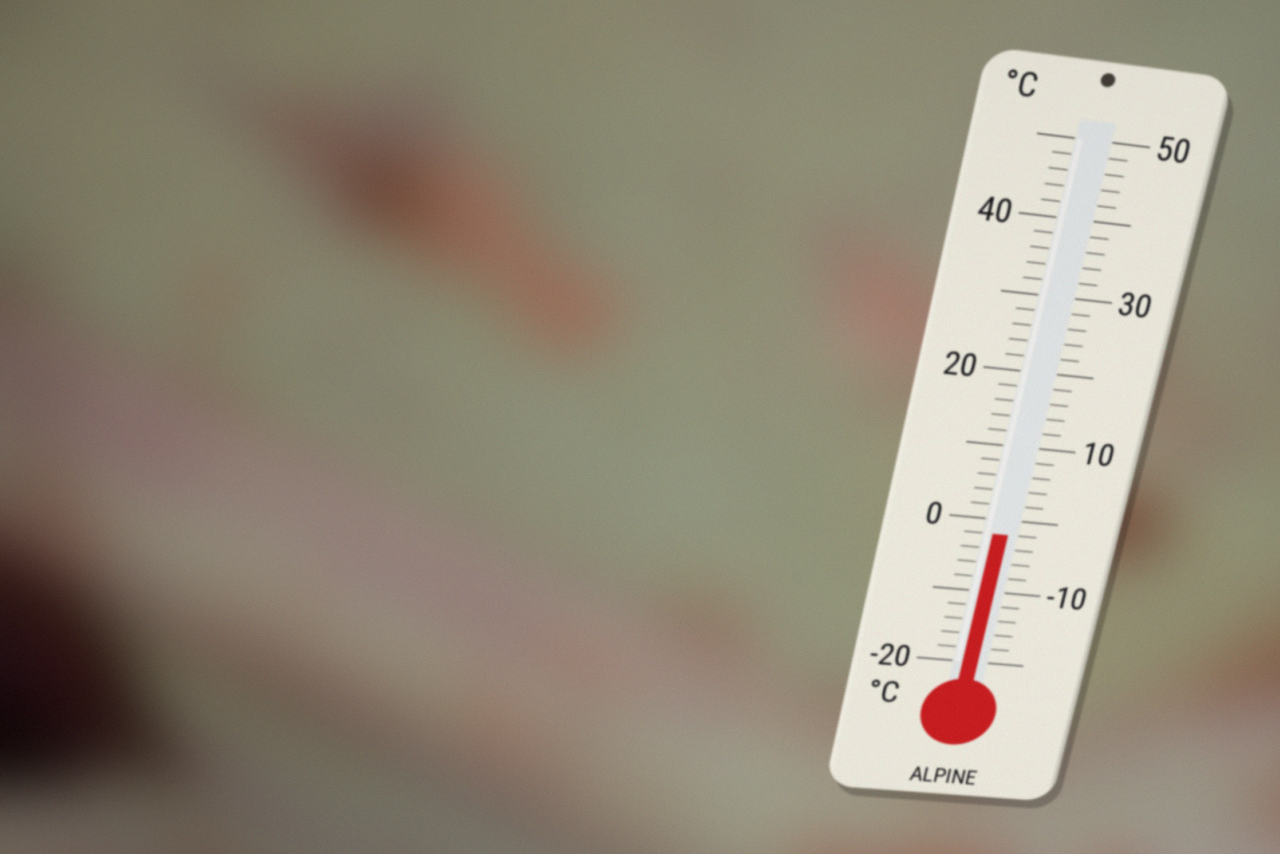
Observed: -2 °C
